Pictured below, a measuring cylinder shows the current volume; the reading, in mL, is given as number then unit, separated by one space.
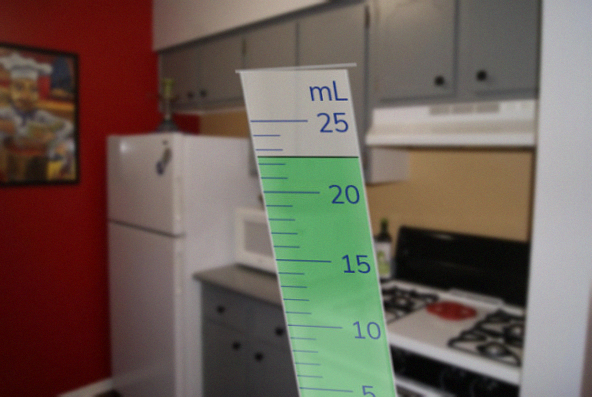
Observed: 22.5 mL
